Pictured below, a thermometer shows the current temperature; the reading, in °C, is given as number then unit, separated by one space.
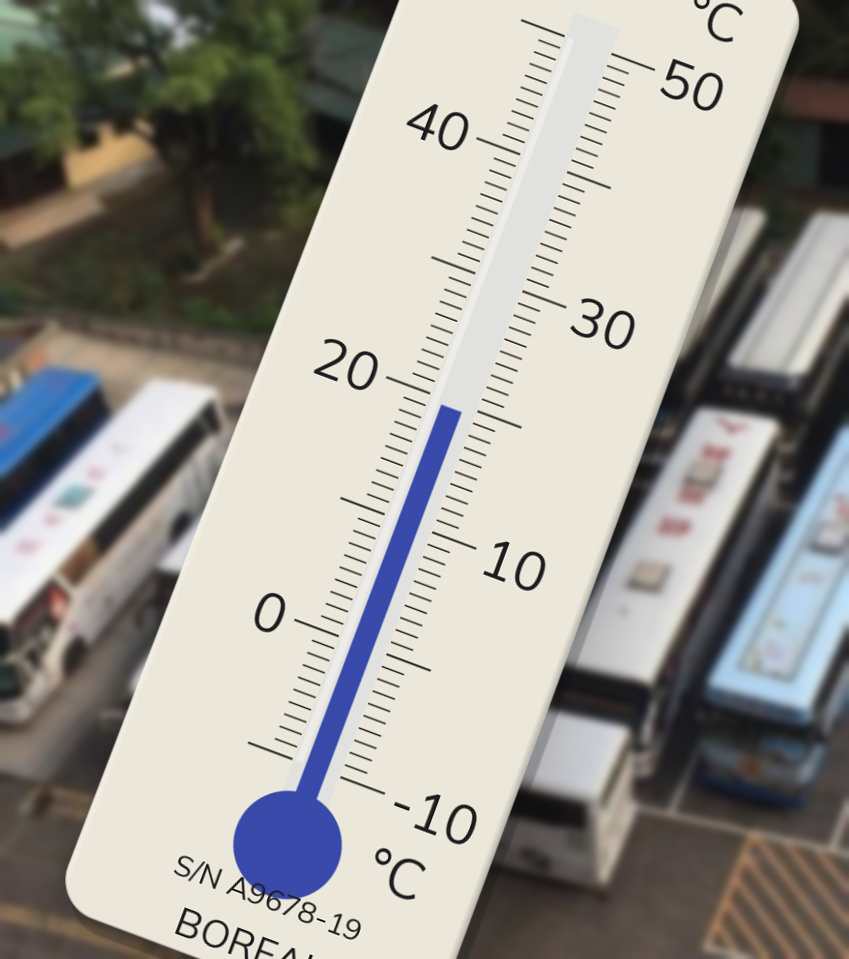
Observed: 19.5 °C
